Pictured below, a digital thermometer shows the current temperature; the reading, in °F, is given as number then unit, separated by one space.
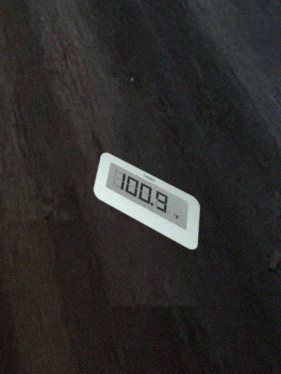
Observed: 100.9 °F
